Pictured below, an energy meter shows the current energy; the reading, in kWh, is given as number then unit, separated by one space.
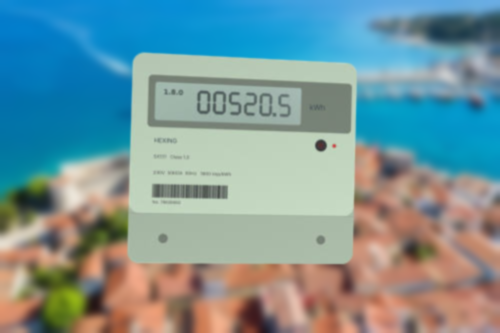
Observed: 520.5 kWh
